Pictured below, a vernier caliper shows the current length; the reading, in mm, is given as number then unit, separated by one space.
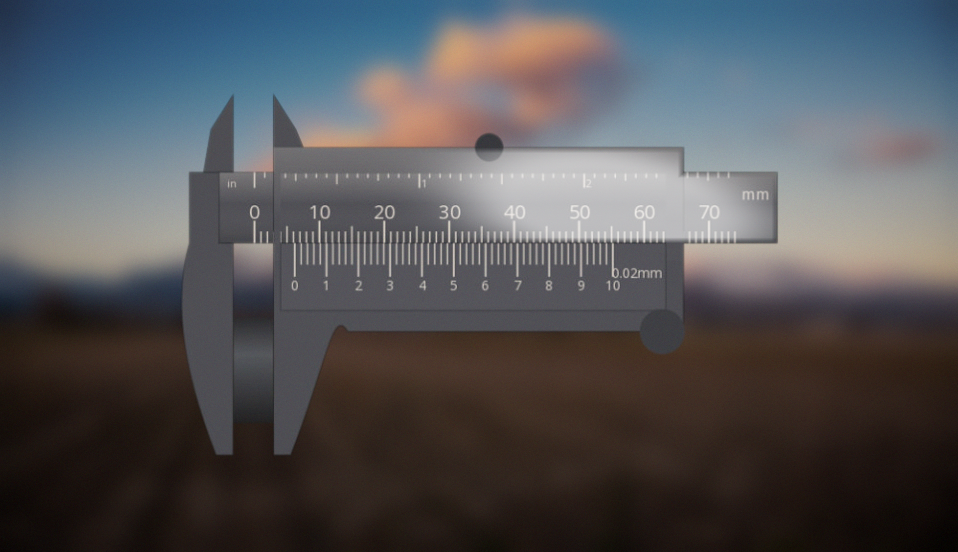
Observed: 6.2 mm
